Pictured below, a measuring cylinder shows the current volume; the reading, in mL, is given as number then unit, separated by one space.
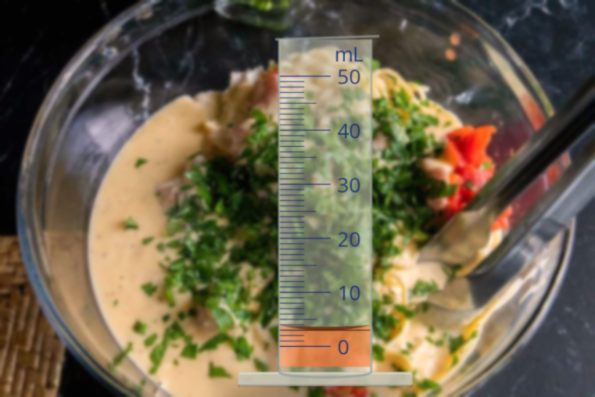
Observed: 3 mL
